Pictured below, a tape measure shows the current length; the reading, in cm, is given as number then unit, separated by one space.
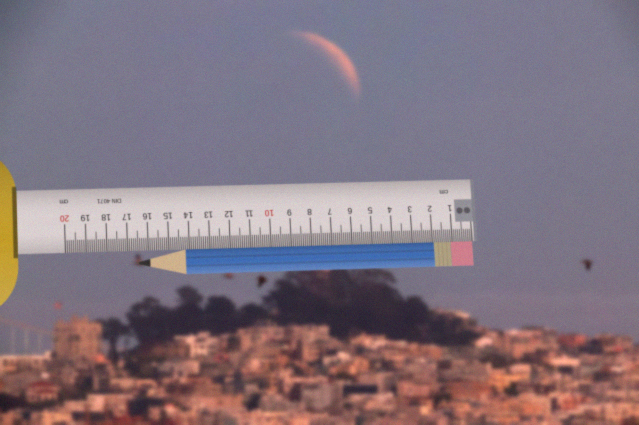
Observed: 16.5 cm
